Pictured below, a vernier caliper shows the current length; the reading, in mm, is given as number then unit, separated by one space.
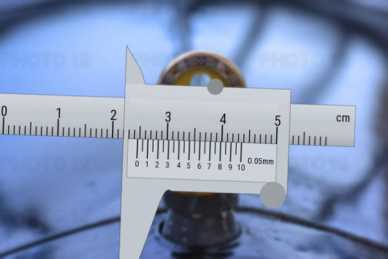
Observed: 24.6 mm
